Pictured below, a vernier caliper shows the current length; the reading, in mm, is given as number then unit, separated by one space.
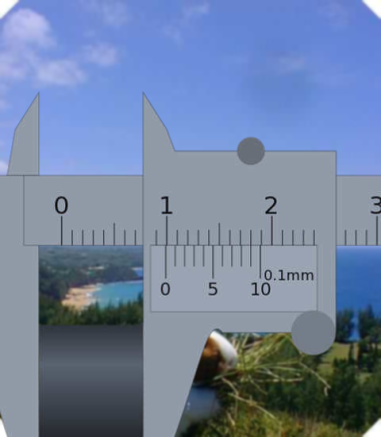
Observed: 9.9 mm
